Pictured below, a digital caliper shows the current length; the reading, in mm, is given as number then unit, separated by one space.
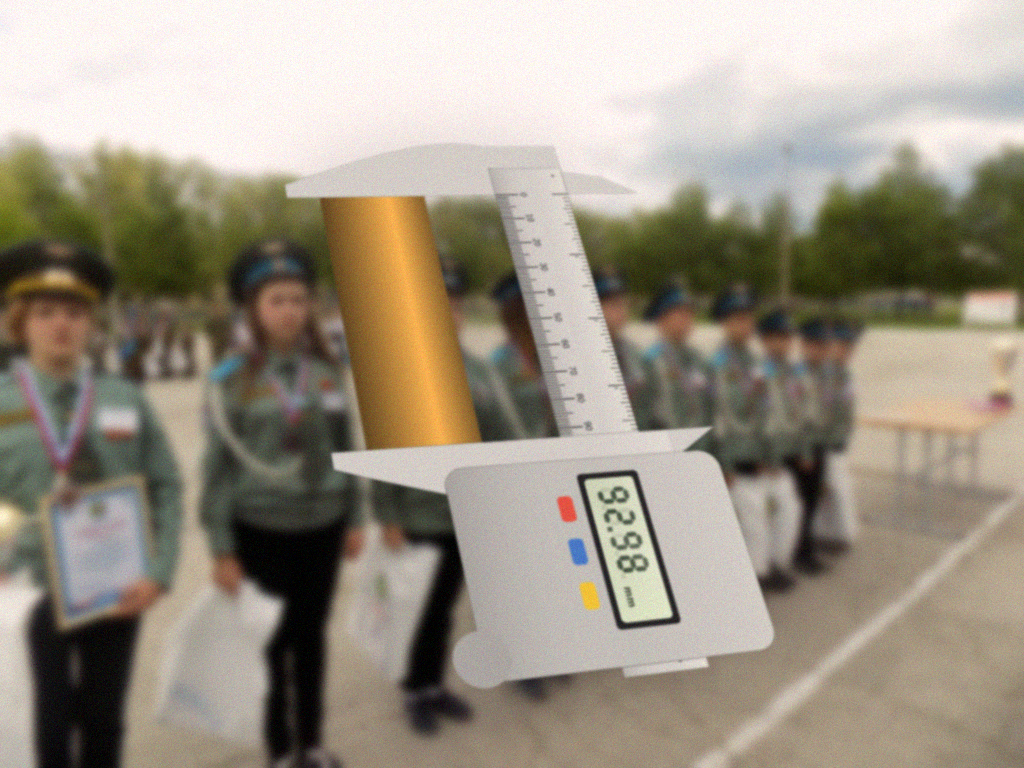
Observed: 92.98 mm
